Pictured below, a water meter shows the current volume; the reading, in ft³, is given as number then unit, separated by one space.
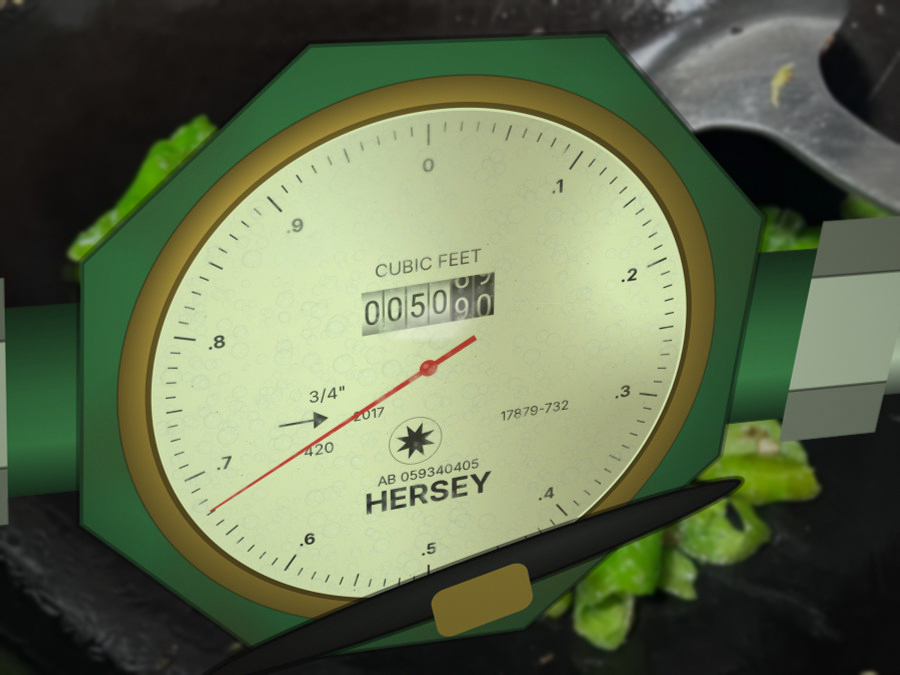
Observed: 5089.67 ft³
